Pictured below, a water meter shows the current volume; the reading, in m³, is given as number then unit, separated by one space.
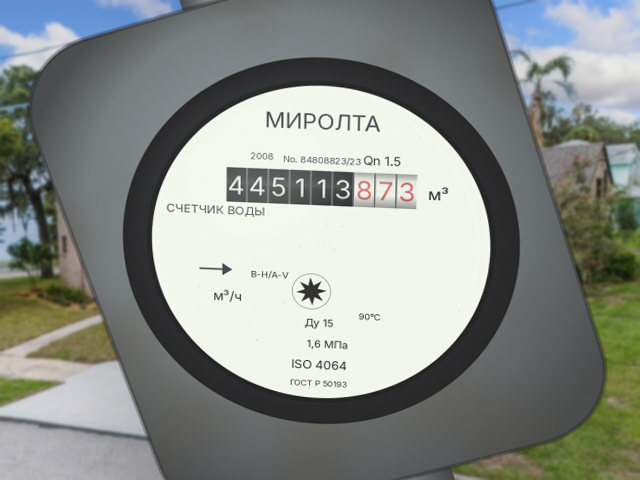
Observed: 445113.873 m³
